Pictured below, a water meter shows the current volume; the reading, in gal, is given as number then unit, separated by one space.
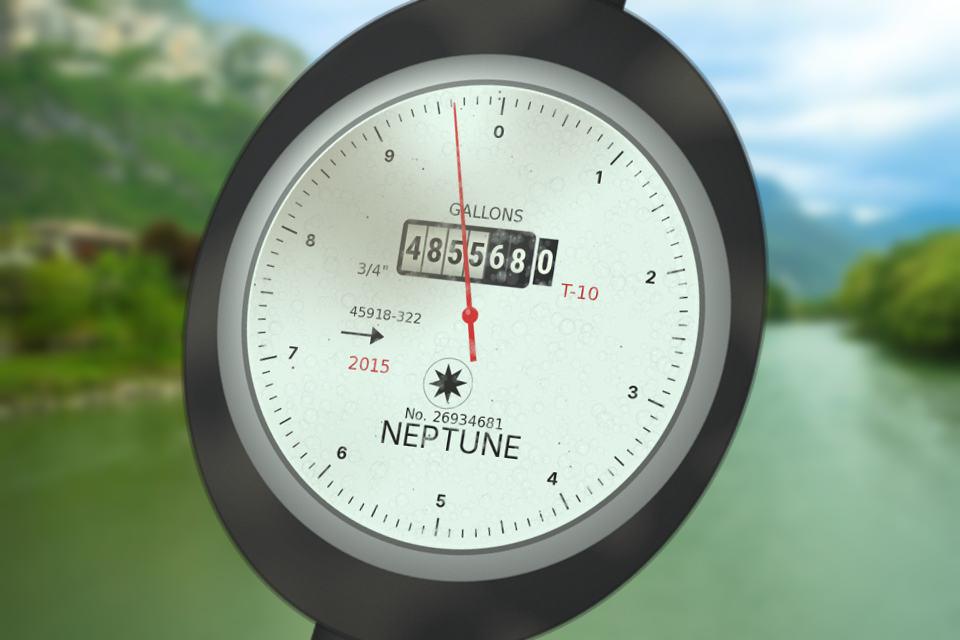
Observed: 4855679.6 gal
